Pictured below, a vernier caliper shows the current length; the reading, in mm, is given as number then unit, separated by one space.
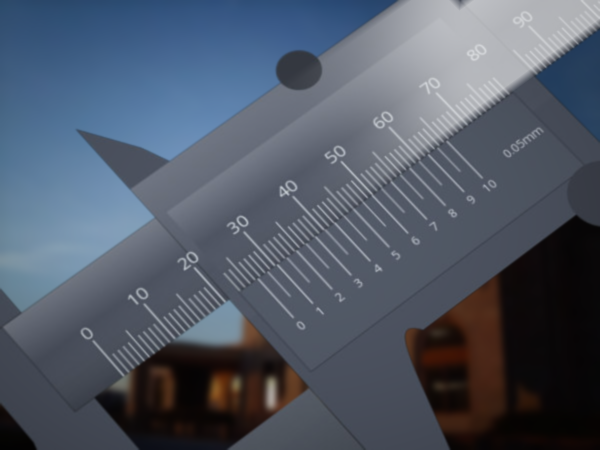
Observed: 26.5 mm
